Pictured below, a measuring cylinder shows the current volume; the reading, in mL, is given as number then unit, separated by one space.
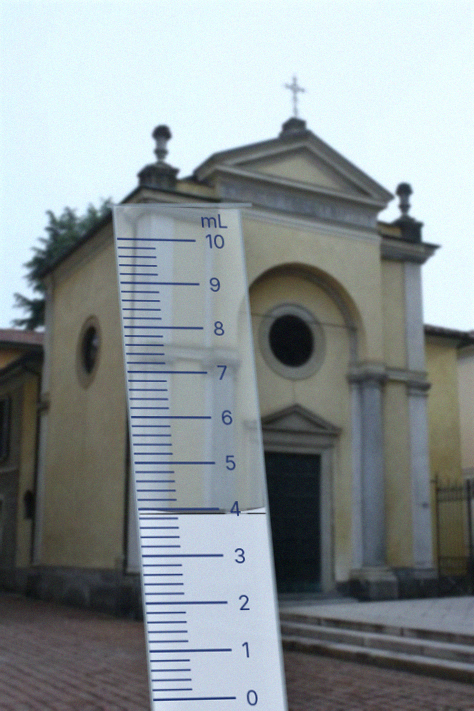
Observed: 3.9 mL
